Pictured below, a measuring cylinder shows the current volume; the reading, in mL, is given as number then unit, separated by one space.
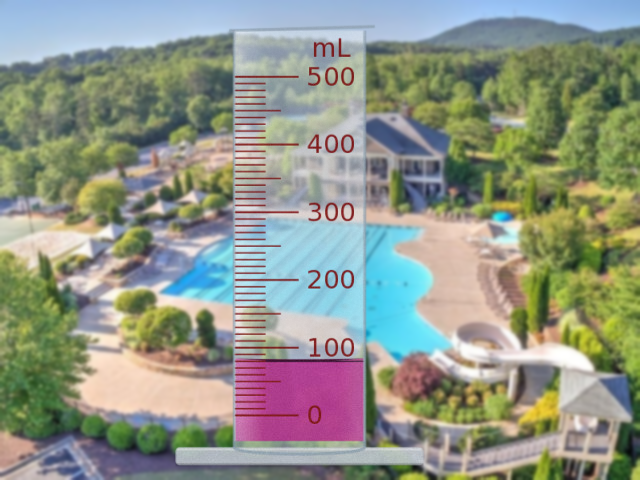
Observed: 80 mL
